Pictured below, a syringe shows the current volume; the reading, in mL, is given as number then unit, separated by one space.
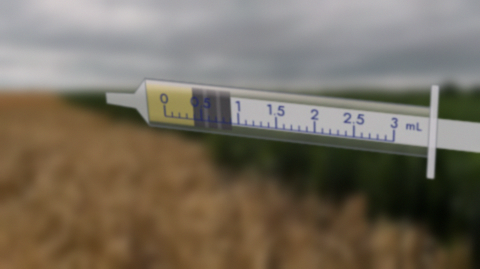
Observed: 0.4 mL
